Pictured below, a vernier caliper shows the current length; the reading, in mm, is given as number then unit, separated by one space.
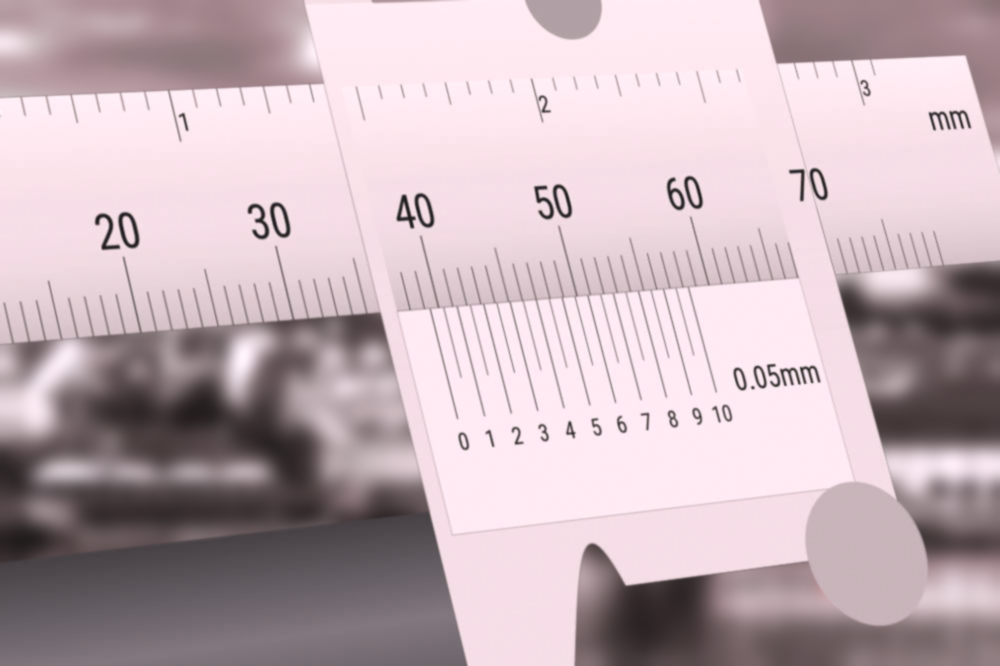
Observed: 39.4 mm
